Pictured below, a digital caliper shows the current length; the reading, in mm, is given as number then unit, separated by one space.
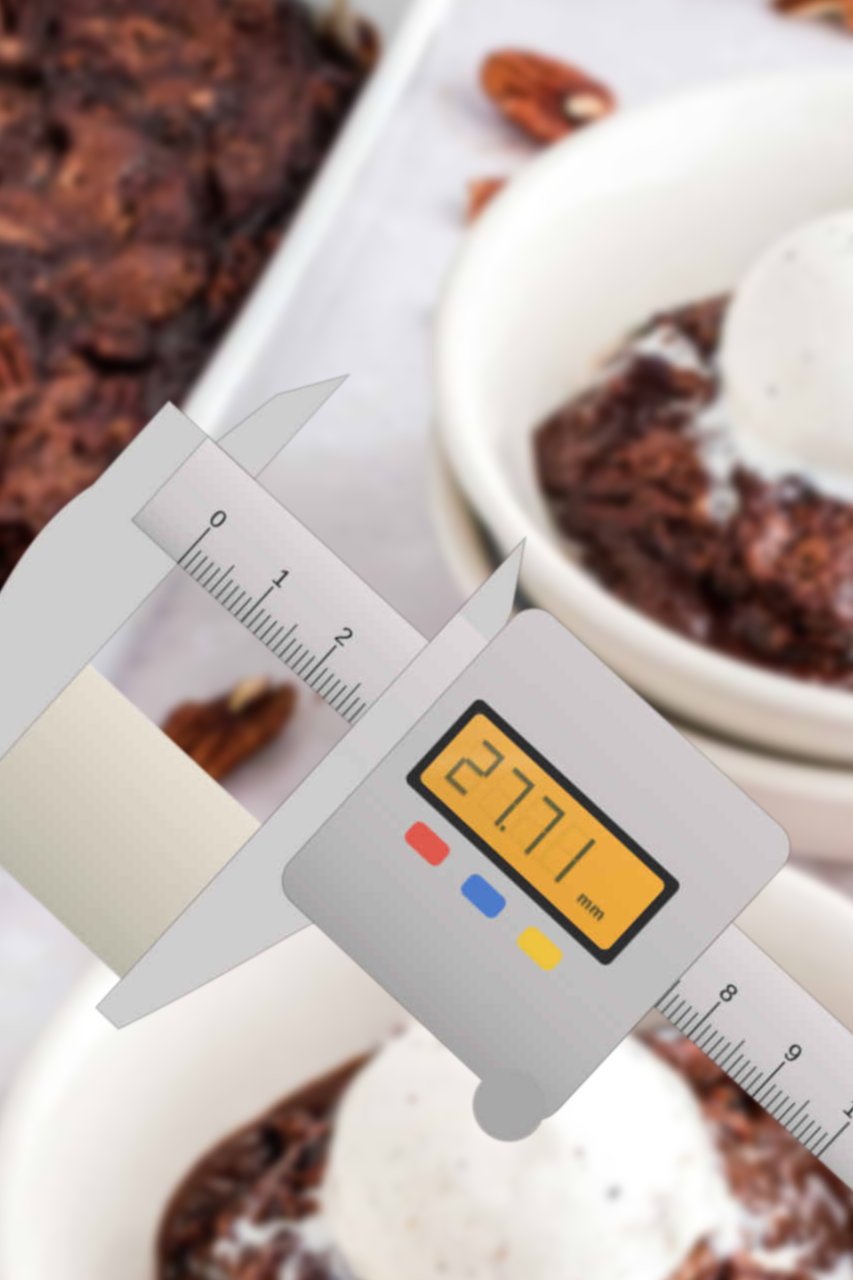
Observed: 27.71 mm
